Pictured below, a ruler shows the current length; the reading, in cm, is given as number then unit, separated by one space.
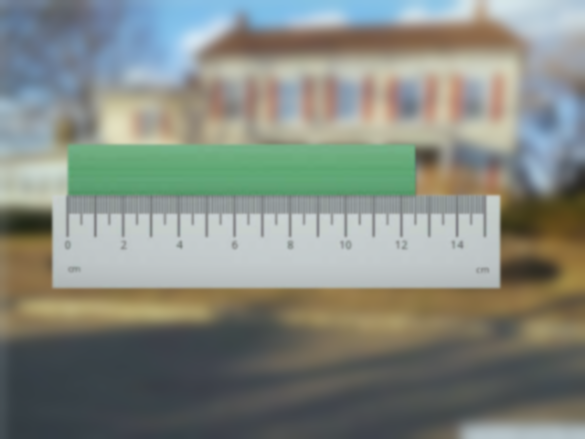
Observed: 12.5 cm
